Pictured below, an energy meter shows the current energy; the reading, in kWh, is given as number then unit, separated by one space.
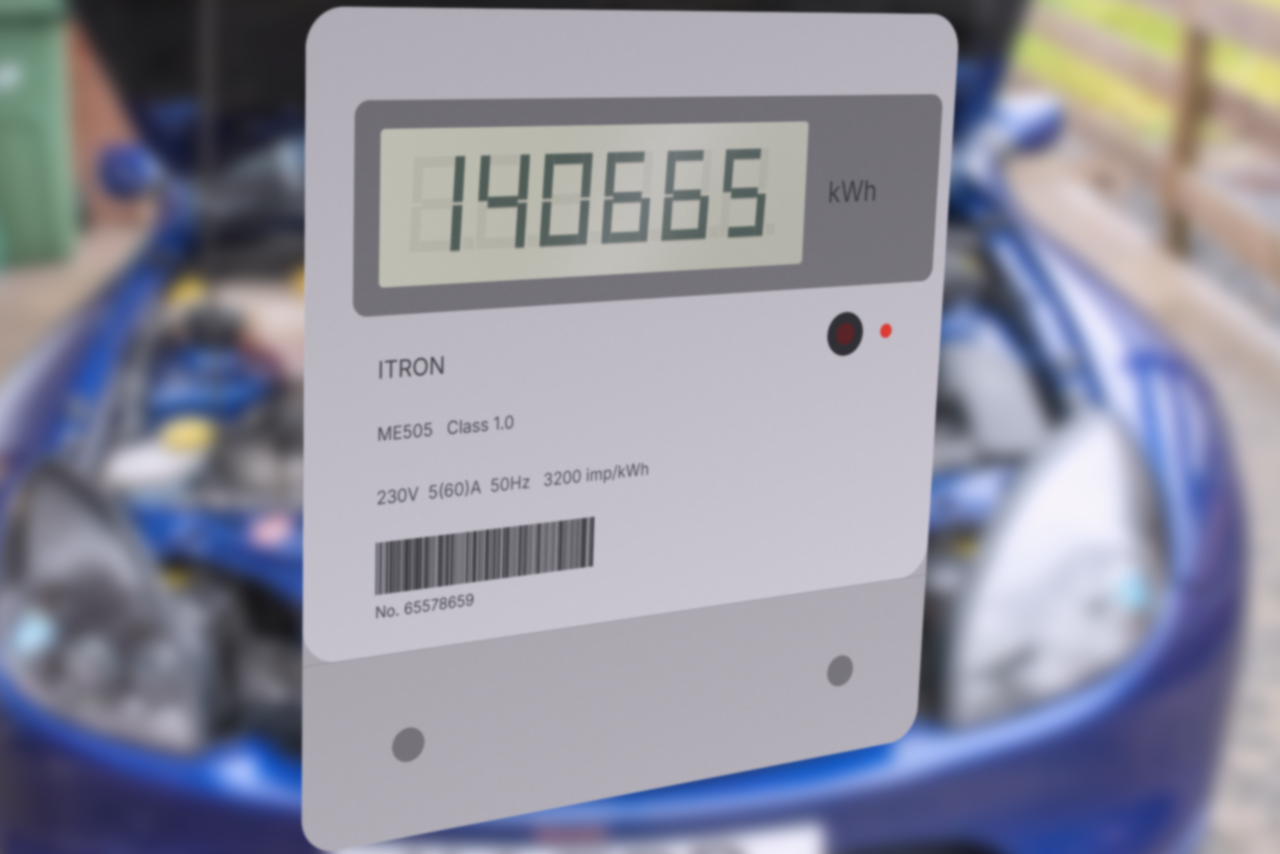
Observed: 140665 kWh
